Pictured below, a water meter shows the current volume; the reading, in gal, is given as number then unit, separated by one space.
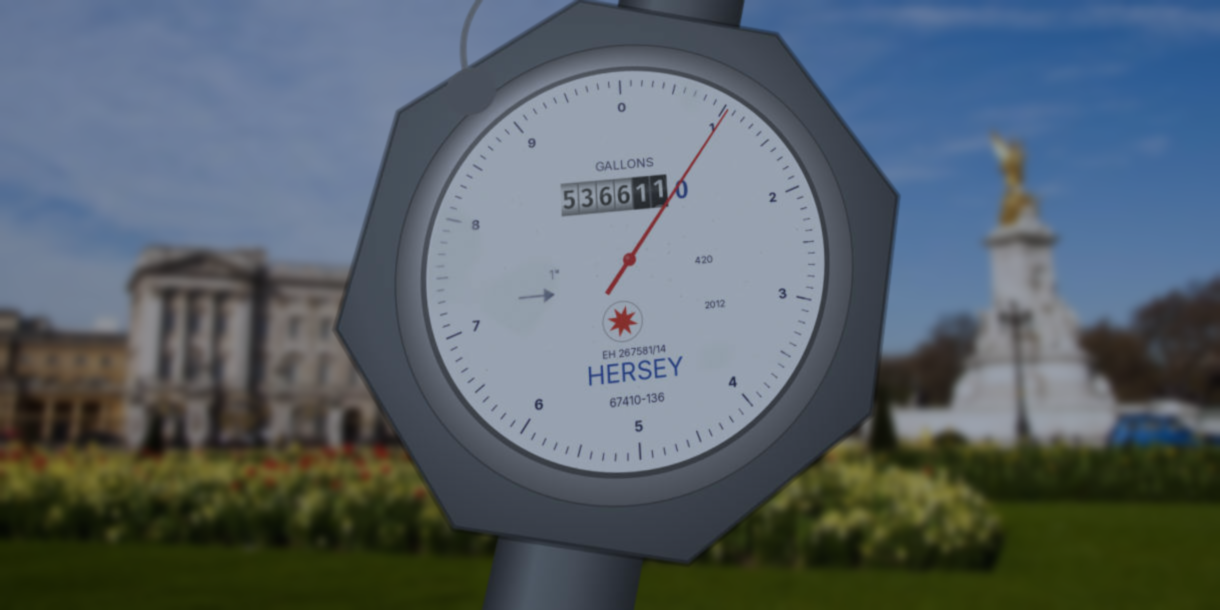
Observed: 5366111.0 gal
